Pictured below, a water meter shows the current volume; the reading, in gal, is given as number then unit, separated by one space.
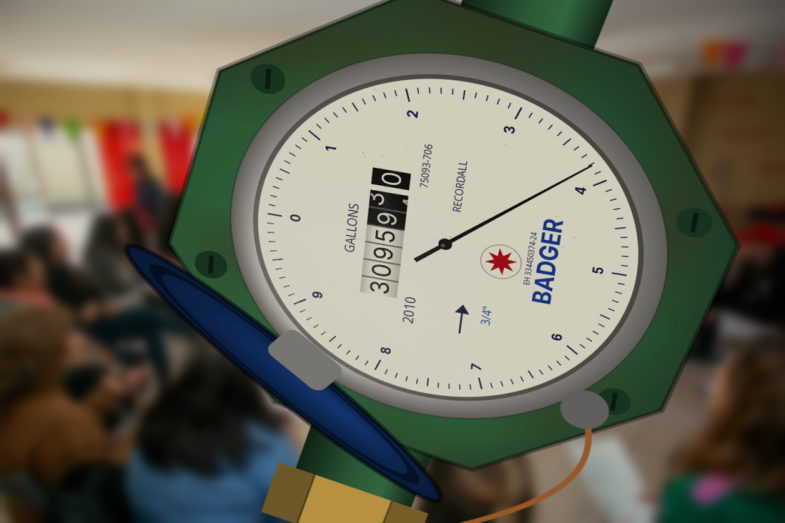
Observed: 3095933.8 gal
